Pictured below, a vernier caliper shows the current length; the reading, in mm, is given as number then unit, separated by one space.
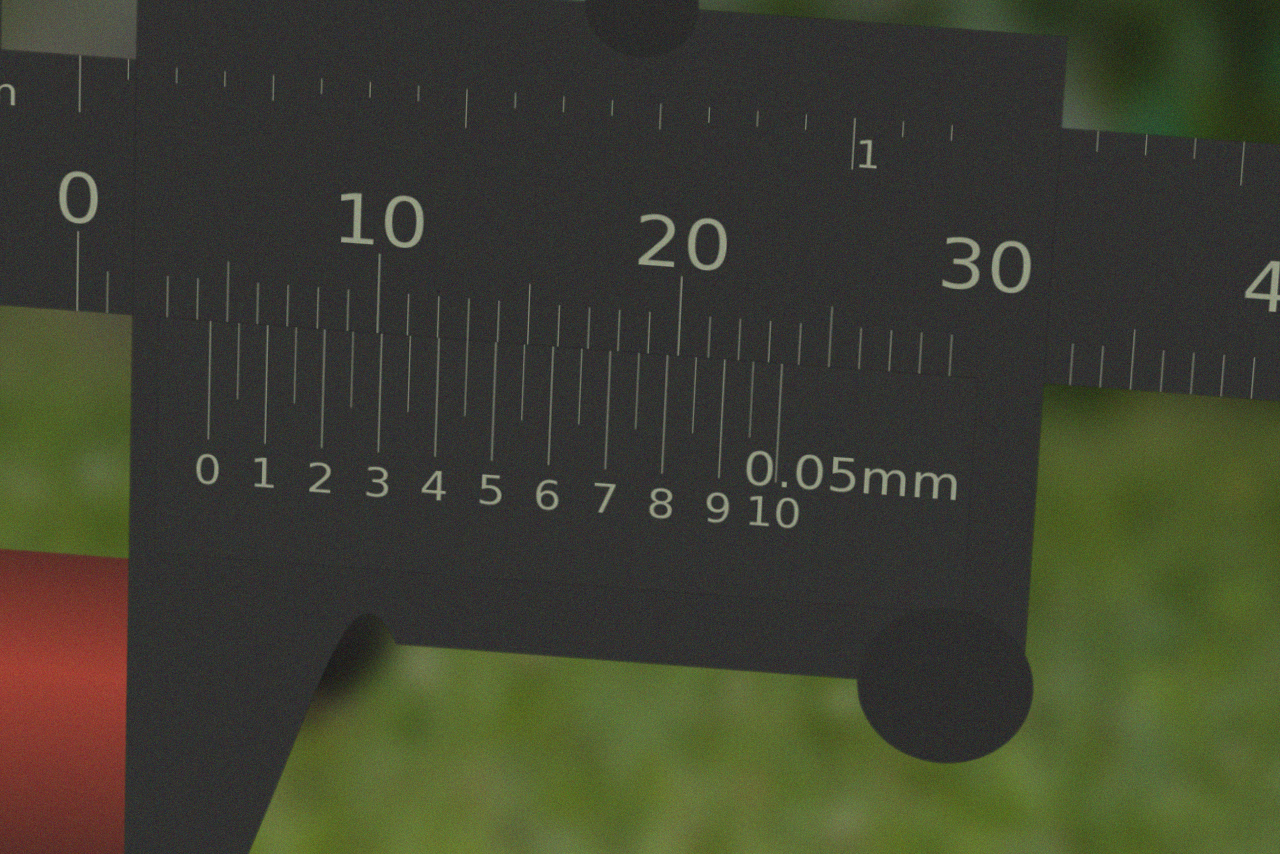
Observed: 4.45 mm
